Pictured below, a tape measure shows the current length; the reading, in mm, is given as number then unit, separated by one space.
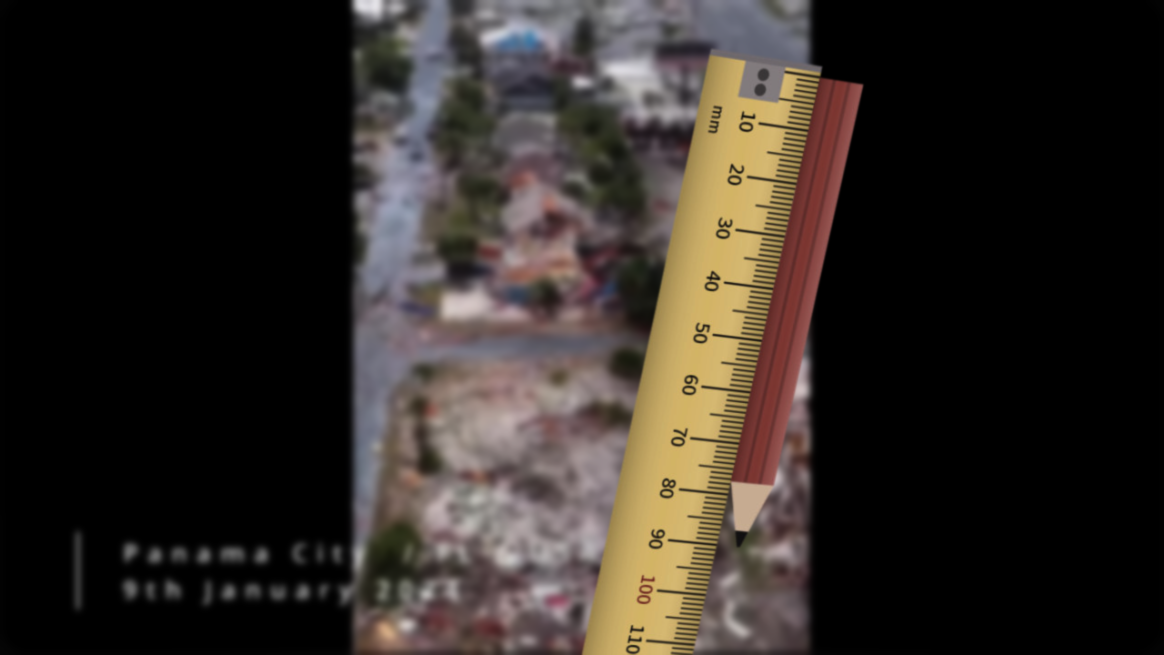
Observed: 90 mm
